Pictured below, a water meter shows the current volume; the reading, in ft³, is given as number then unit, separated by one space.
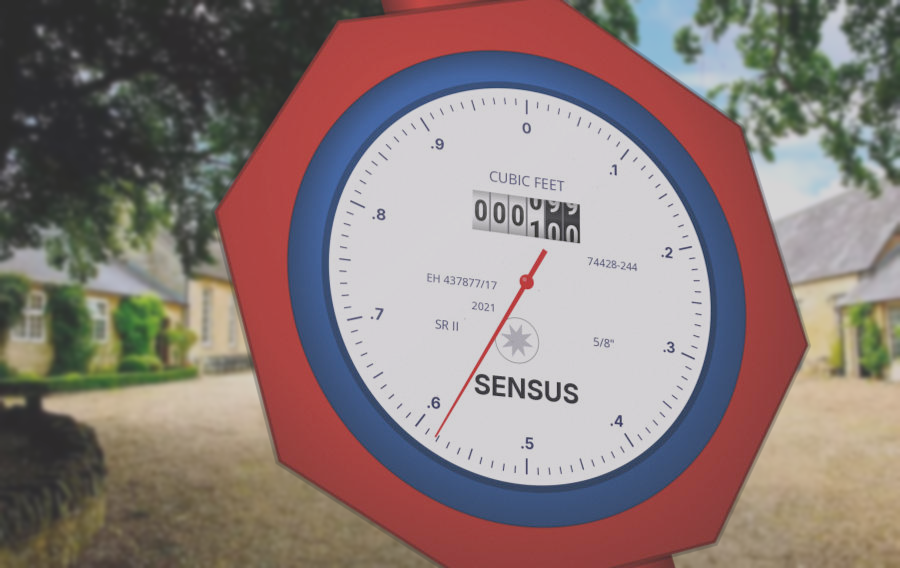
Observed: 99.58 ft³
